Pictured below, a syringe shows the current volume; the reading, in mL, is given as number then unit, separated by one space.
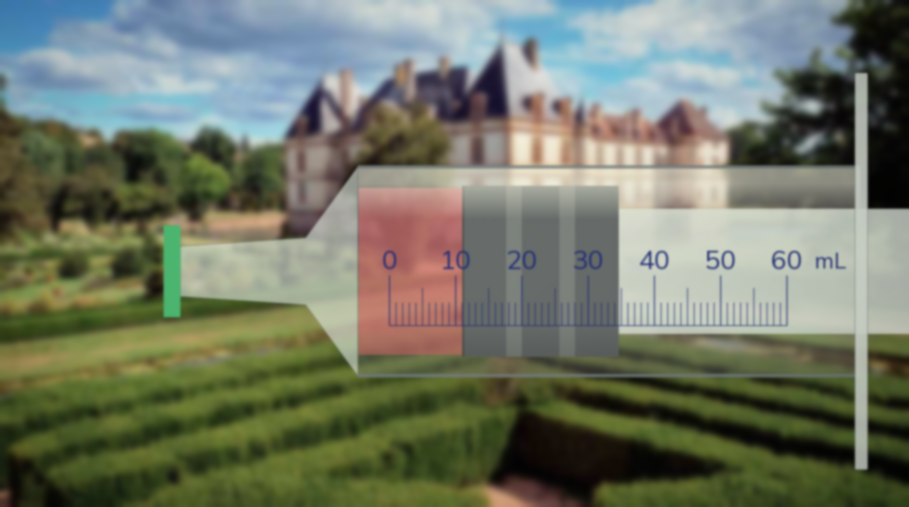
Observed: 11 mL
